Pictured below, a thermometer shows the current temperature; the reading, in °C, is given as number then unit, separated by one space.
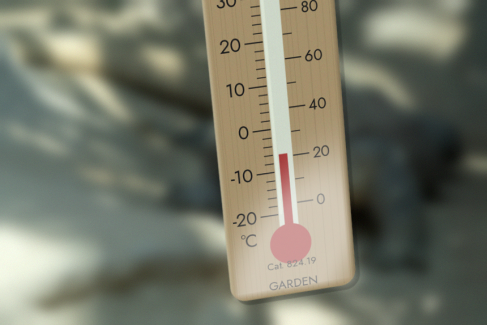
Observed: -6 °C
